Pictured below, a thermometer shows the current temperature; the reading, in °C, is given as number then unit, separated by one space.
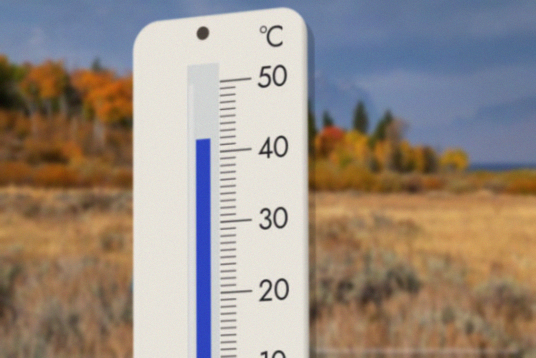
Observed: 42 °C
